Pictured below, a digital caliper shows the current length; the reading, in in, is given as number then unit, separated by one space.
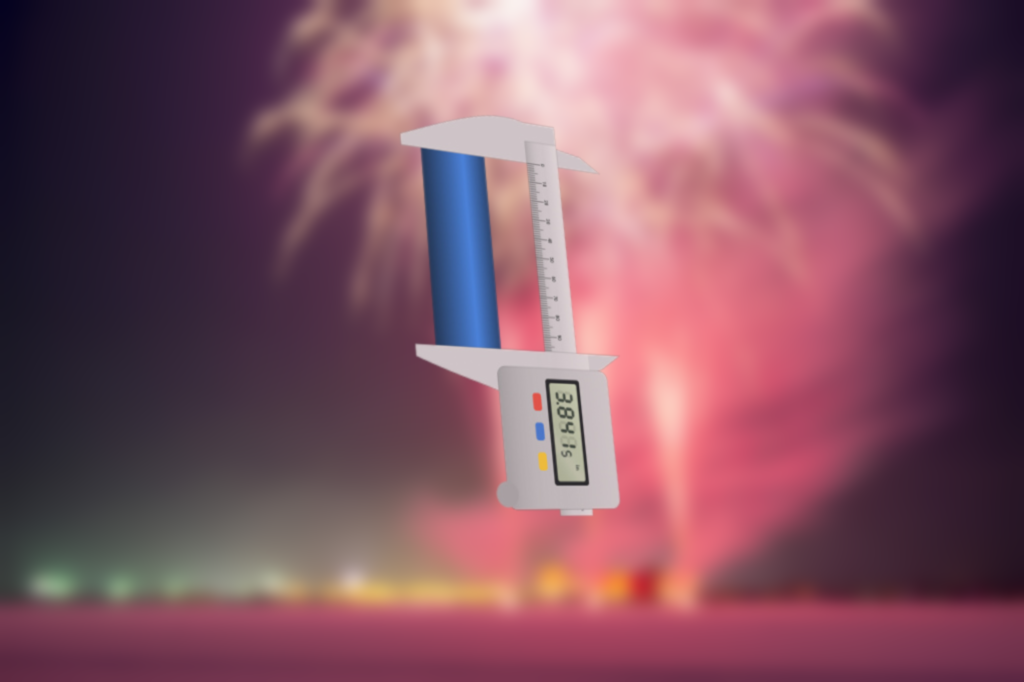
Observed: 3.8415 in
